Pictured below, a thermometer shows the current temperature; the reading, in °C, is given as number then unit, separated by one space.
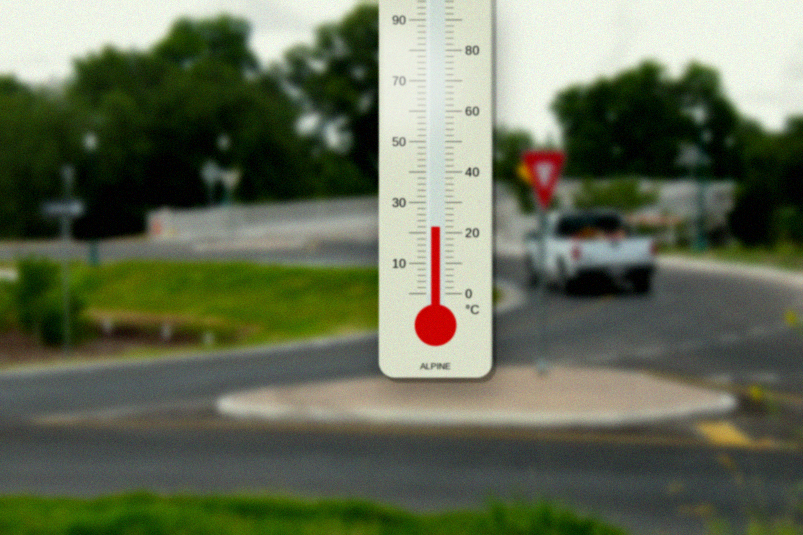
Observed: 22 °C
